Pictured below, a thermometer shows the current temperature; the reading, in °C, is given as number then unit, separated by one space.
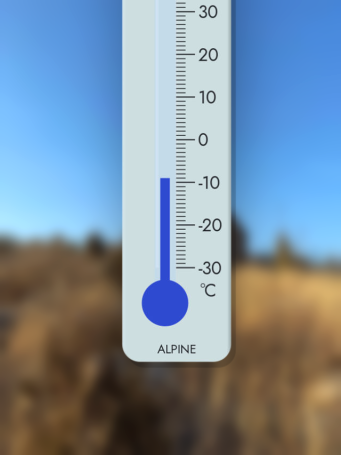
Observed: -9 °C
